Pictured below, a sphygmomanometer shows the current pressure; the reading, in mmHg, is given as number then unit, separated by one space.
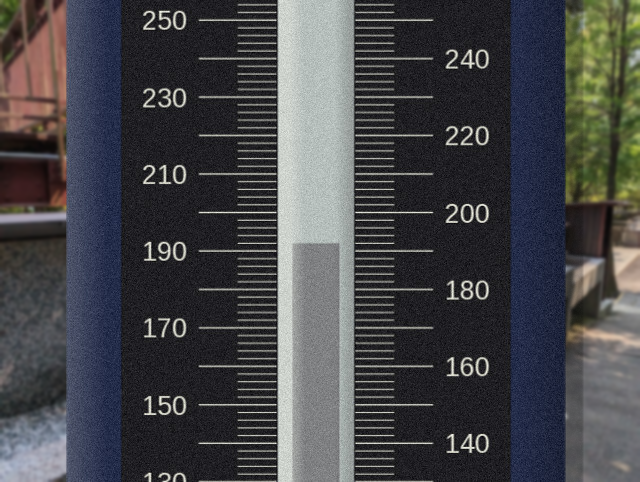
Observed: 192 mmHg
